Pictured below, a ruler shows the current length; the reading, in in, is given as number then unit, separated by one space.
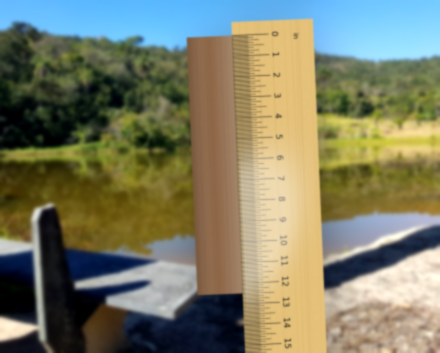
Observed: 12.5 in
